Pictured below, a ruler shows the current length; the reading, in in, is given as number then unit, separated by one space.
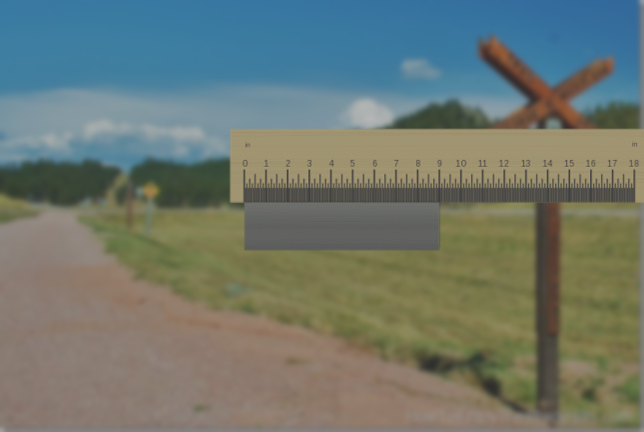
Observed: 9 in
